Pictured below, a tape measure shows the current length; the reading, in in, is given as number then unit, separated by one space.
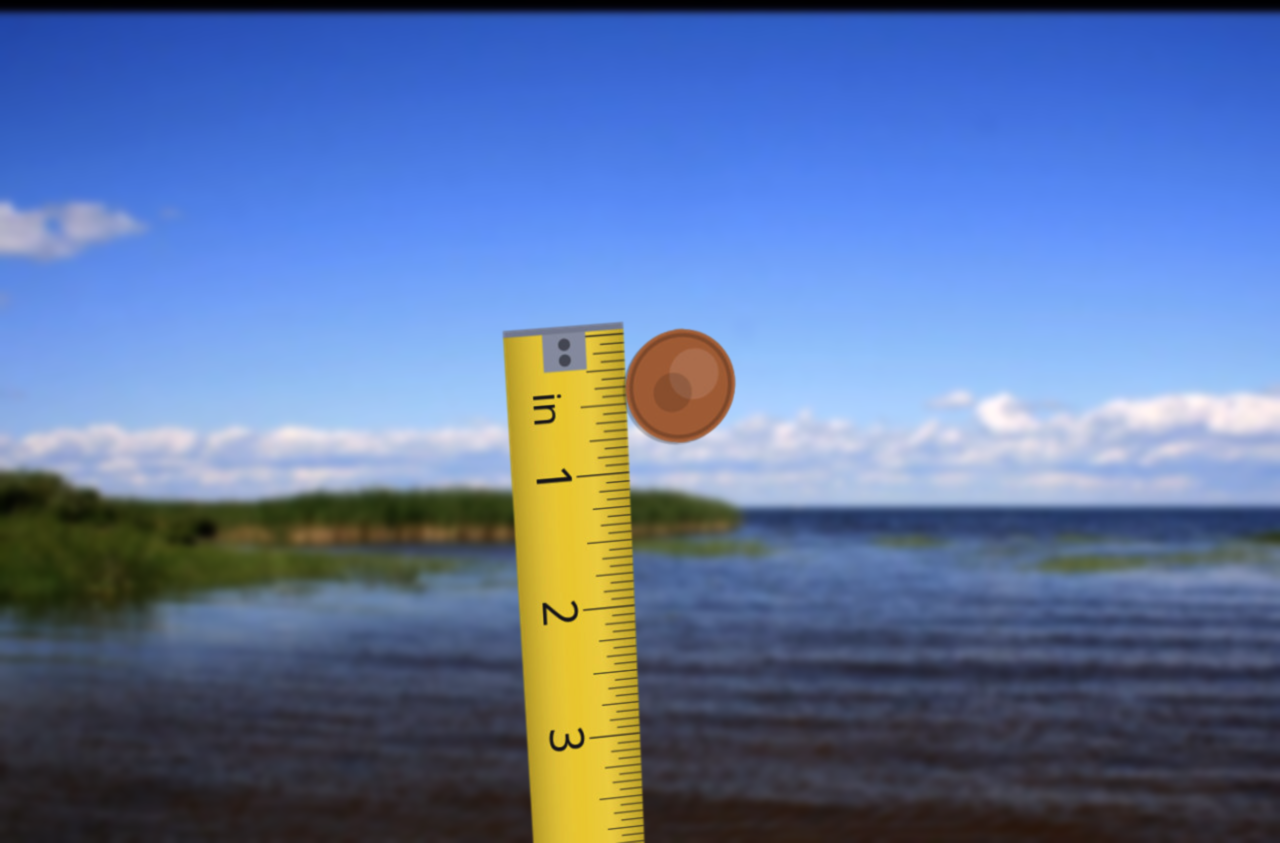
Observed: 0.8125 in
